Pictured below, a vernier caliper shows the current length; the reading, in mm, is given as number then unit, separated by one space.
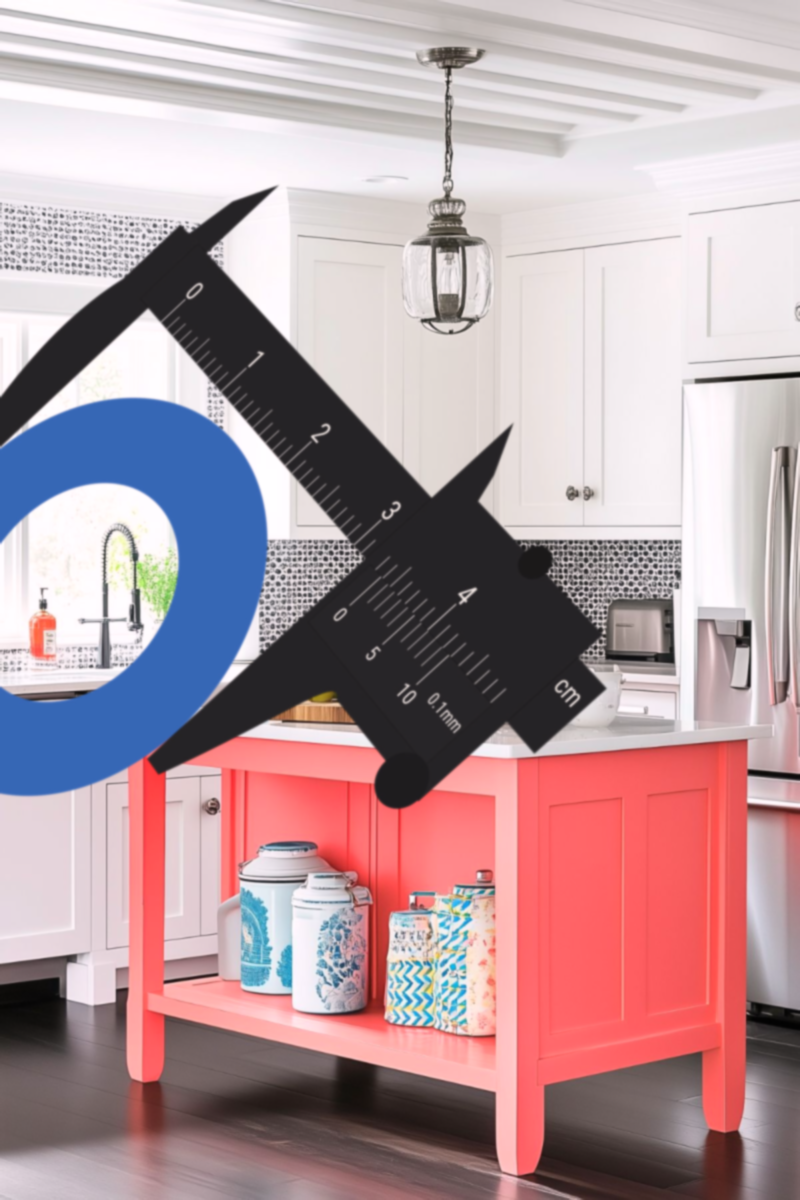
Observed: 33.8 mm
